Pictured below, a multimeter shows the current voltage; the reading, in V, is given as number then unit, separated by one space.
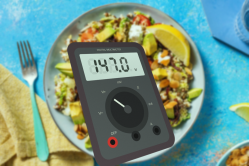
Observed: 147.0 V
